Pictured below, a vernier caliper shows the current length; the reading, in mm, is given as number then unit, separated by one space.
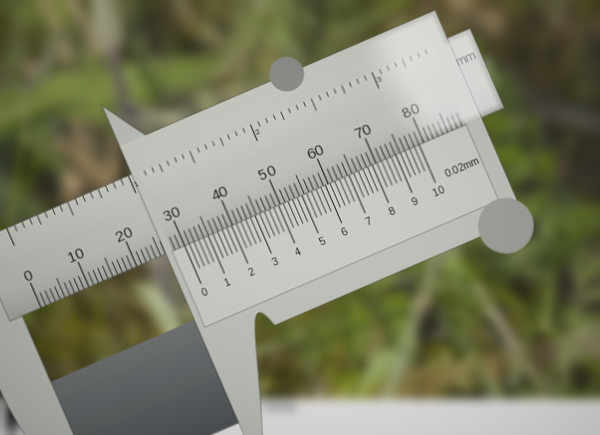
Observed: 30.0 mm
